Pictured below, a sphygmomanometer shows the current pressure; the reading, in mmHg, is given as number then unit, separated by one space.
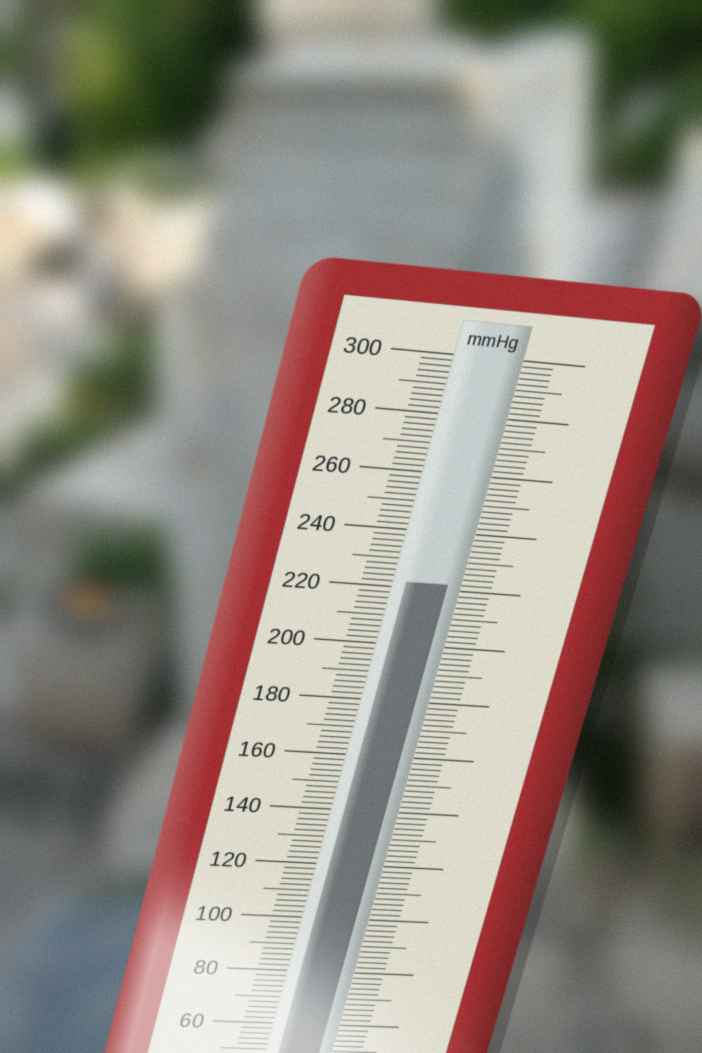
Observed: 222 mmHg
